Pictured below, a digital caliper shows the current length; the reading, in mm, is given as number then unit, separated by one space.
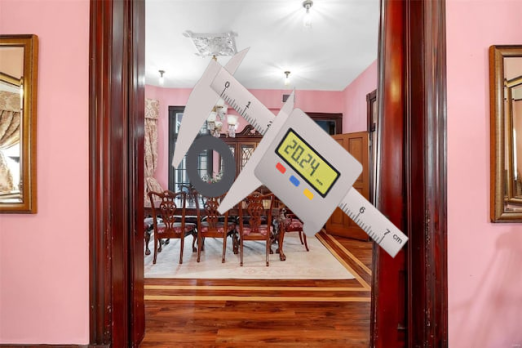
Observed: 20.24 mm
